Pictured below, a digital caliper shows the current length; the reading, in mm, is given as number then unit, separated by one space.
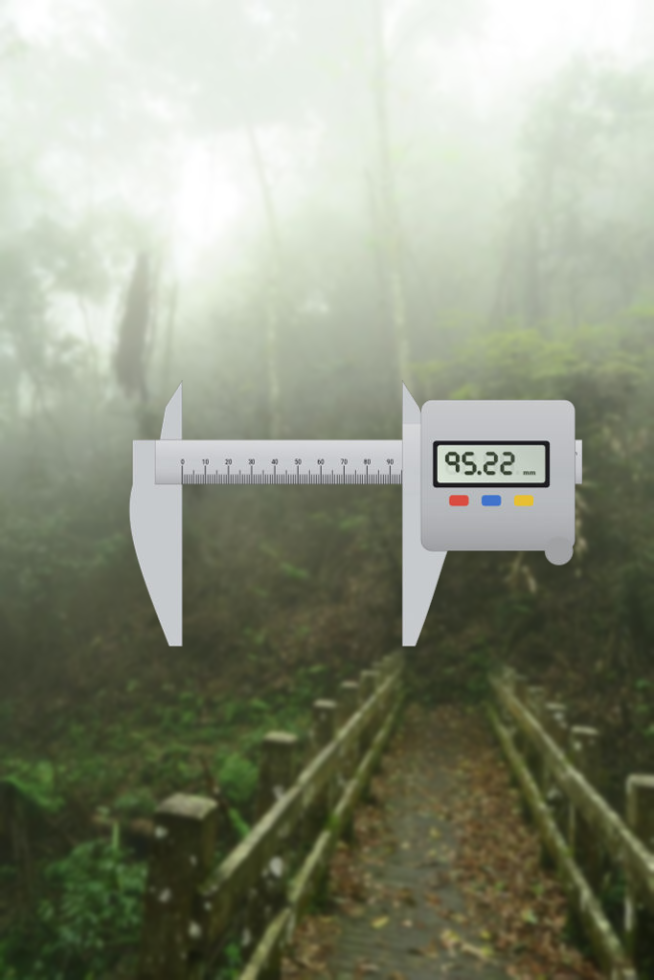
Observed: 95.22 mm
